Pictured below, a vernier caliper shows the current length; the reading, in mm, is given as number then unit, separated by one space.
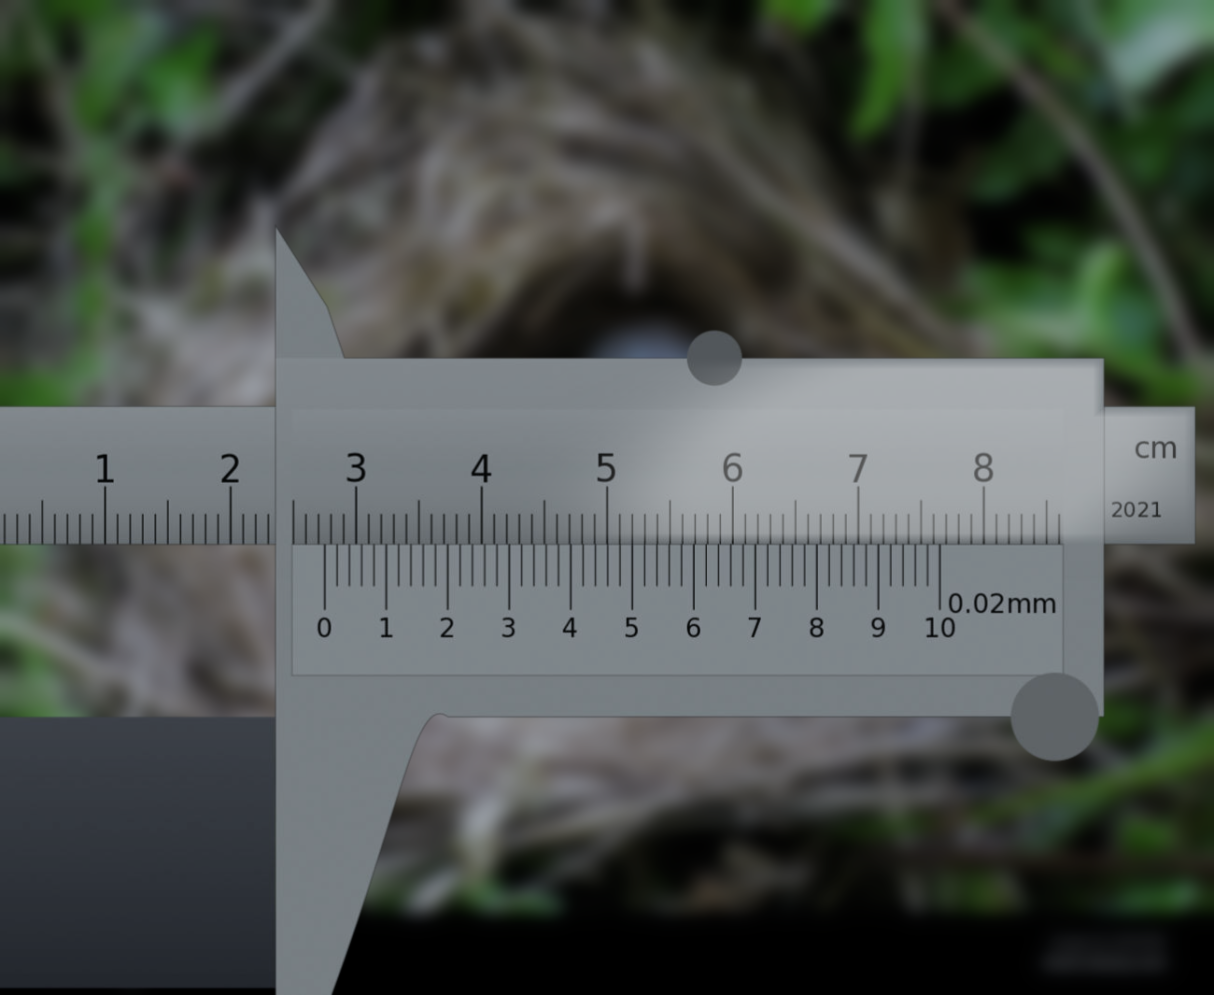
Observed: 27.5 mm
